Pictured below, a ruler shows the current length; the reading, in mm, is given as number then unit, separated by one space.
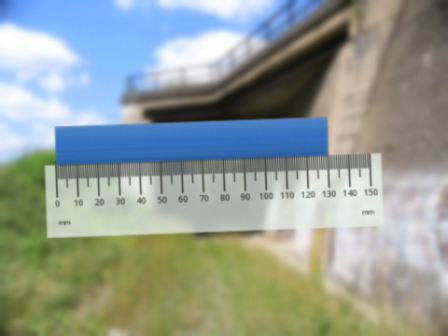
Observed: 130 mm
